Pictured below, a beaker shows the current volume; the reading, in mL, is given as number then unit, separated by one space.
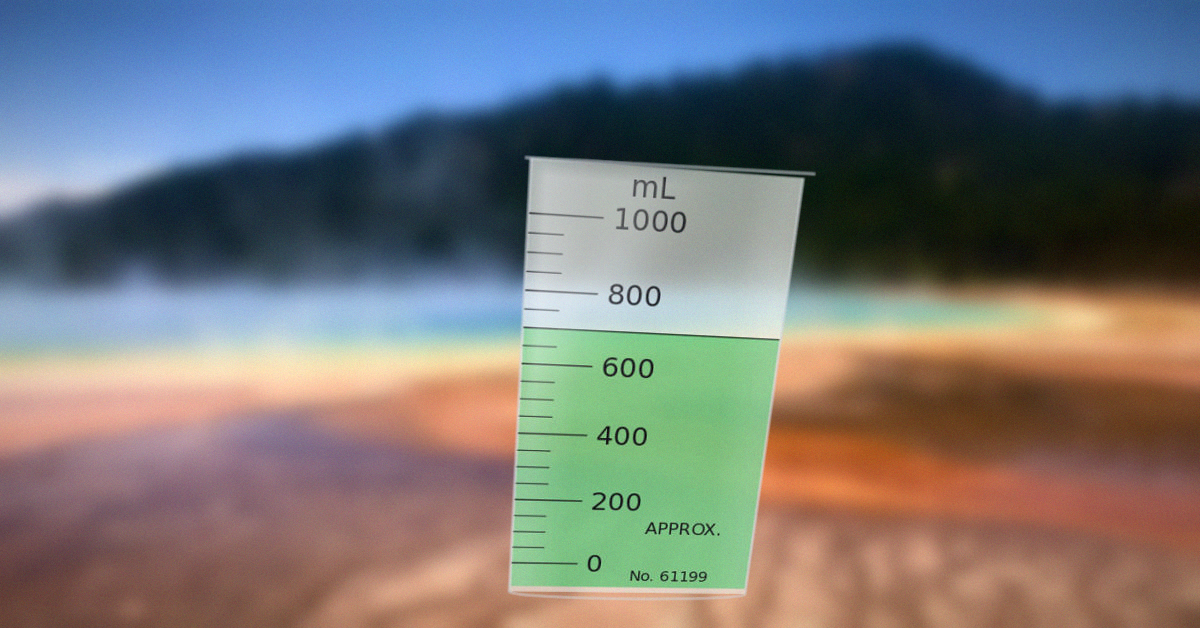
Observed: 700 mL
